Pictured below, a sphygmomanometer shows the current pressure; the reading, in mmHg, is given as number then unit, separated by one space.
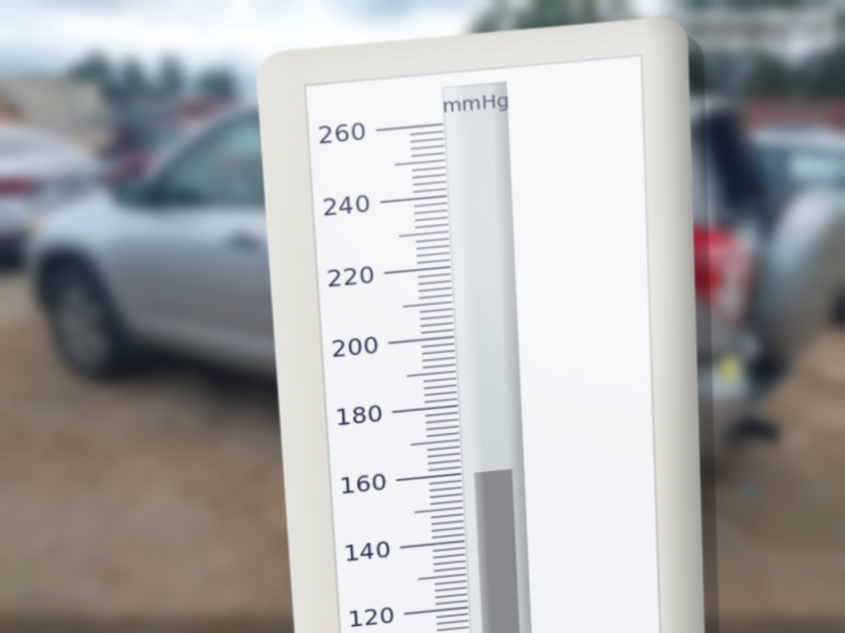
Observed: 160 mmHg
